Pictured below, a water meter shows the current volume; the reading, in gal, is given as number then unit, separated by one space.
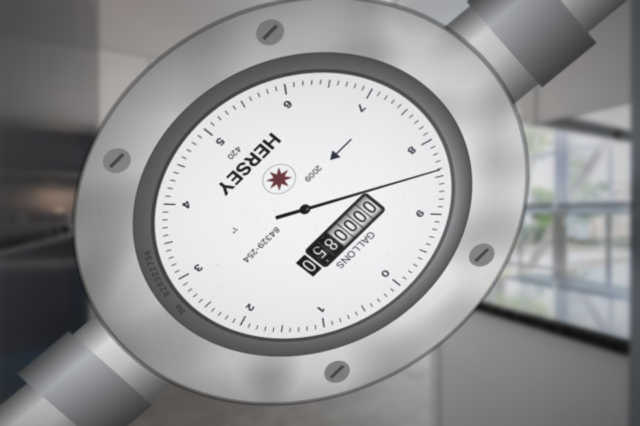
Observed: 848.4 gal
